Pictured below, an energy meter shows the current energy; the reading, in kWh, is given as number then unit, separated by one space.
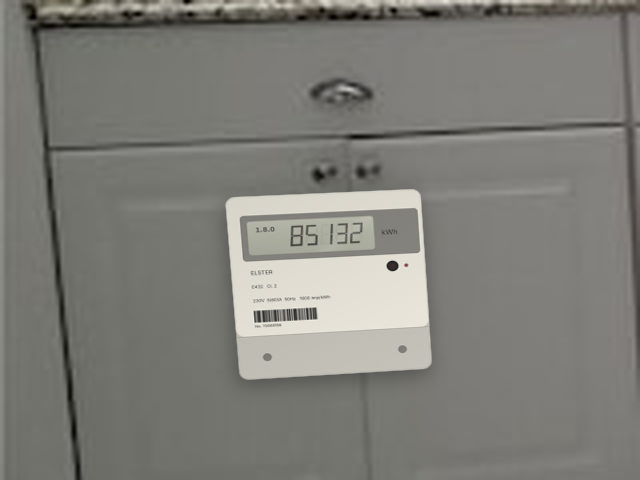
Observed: 85132 kWh
